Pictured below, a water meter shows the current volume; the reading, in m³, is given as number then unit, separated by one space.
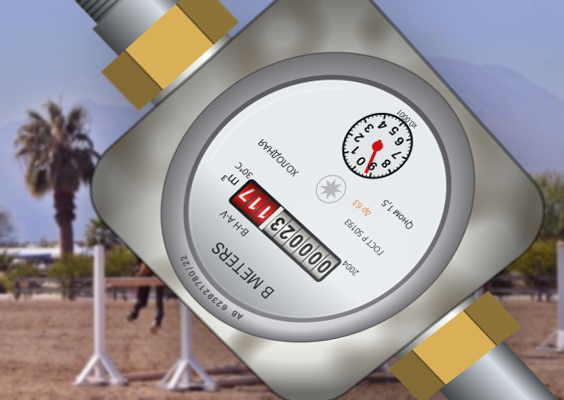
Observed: 23.1169 m³
